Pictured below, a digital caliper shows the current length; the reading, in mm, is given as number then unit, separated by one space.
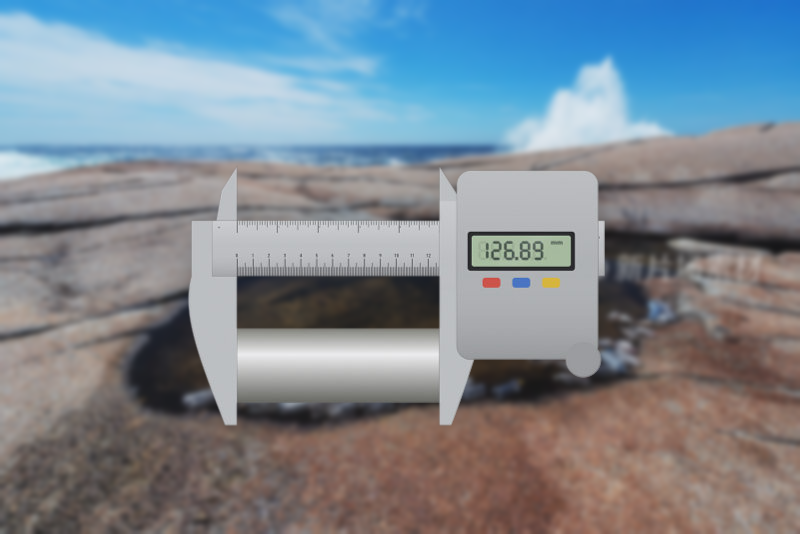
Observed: 126.89 mm
